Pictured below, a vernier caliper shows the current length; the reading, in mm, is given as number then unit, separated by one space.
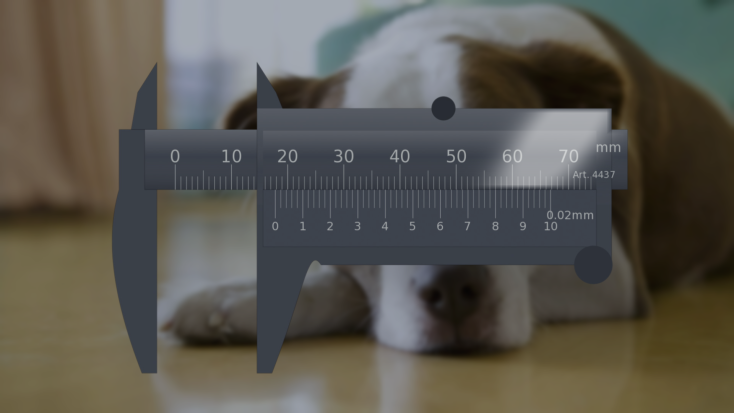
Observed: 17.8 mm
